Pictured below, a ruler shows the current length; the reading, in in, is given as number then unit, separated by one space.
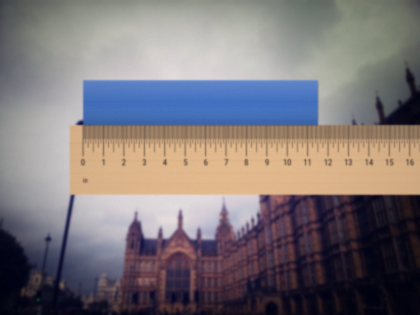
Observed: 11.5 in
